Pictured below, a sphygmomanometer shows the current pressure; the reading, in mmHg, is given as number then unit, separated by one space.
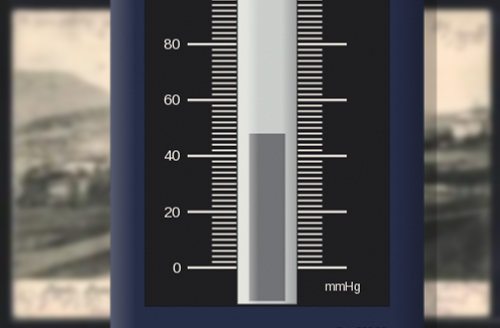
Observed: 48 mmHg
